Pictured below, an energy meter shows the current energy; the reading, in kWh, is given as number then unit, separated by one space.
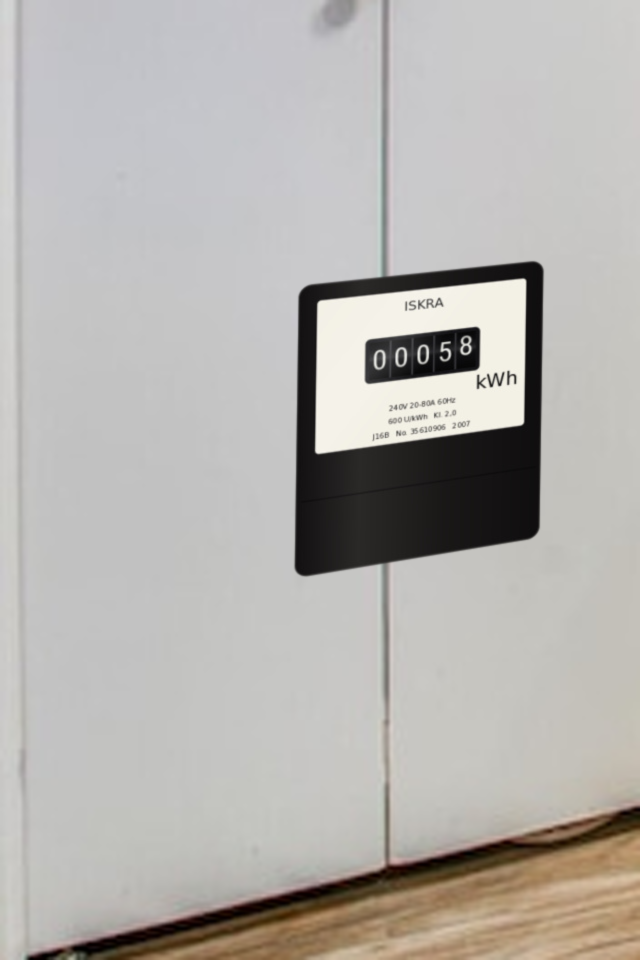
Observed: 58 kWh
